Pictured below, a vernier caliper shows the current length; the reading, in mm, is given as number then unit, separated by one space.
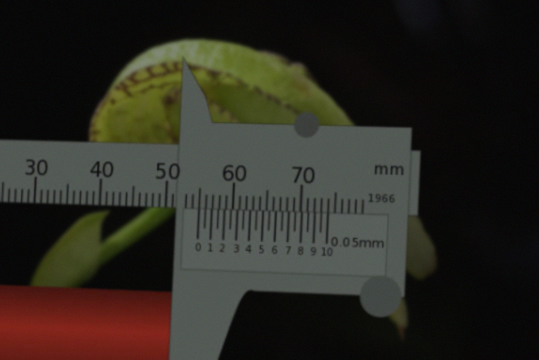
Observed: 55.0 mm
